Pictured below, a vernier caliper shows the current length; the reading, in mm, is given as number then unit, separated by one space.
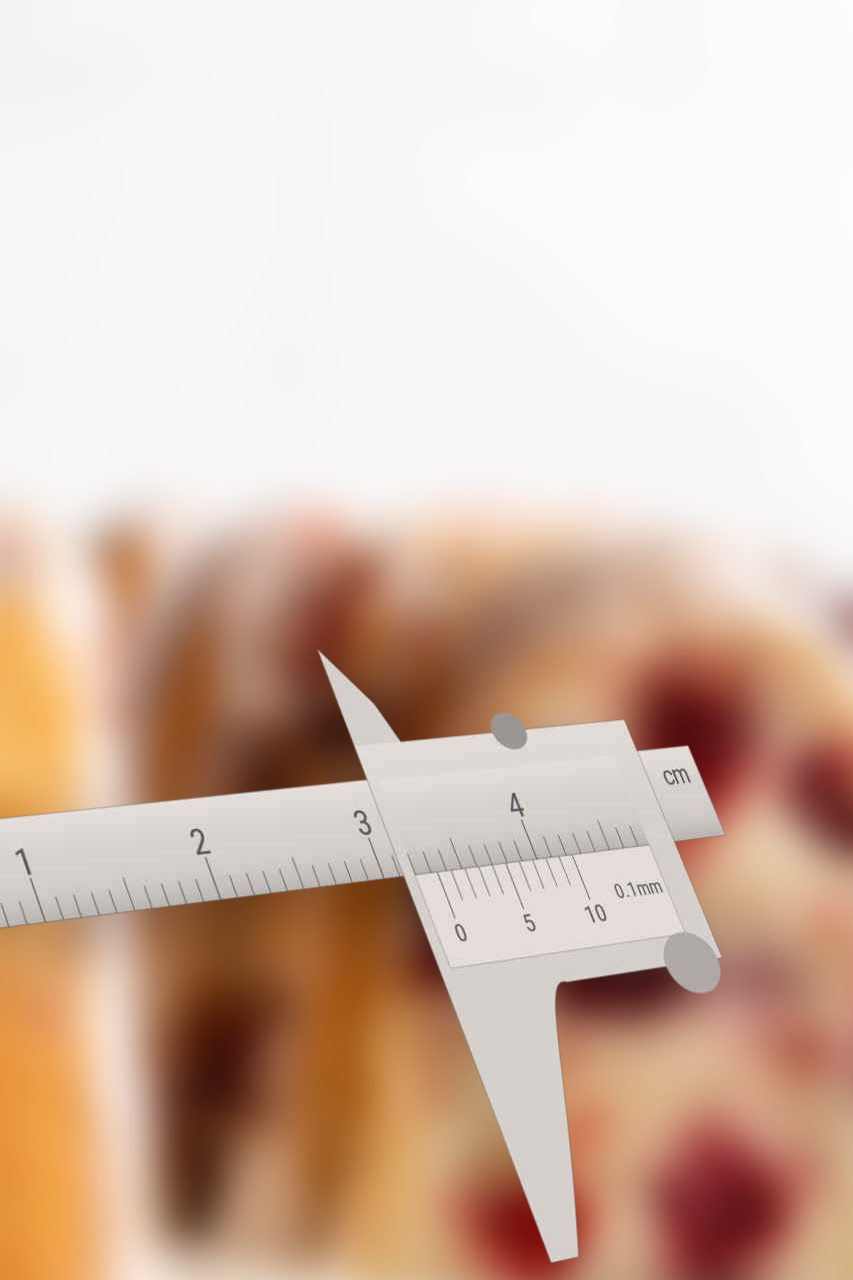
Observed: 33.4 mm
